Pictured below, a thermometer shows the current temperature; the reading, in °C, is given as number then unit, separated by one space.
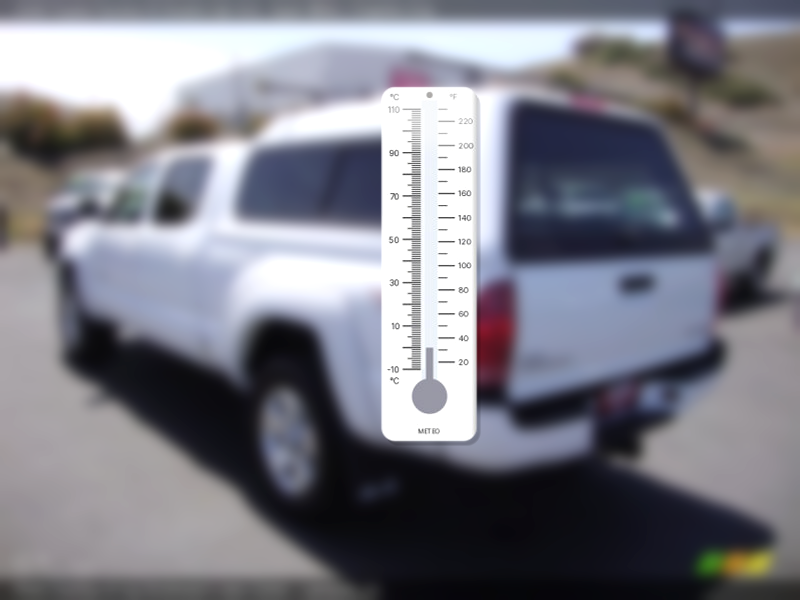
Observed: 0 °C
